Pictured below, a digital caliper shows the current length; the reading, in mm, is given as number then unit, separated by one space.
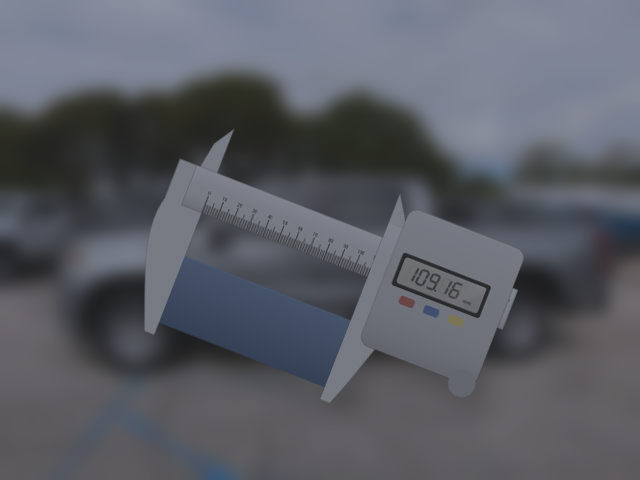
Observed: 109.16 mm
